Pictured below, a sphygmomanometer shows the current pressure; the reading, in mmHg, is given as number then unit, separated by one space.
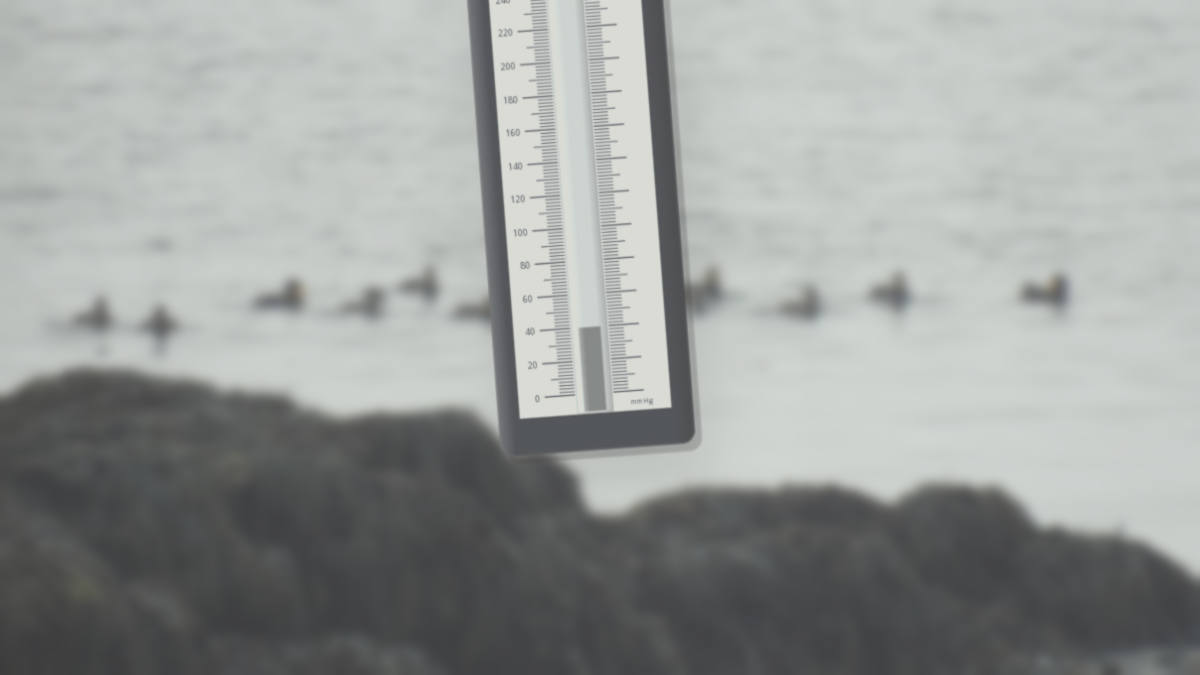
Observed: 40 mmHg
